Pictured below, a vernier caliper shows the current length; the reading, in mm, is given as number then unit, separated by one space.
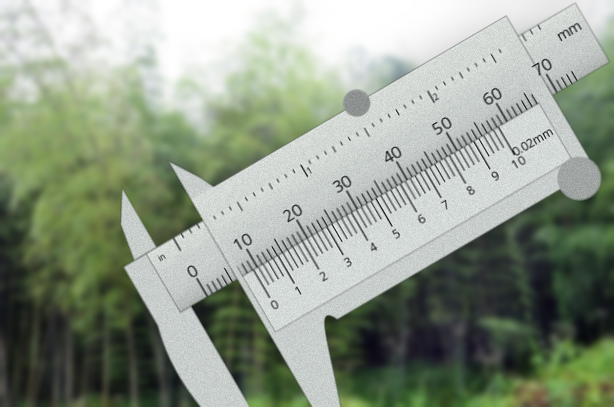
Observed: 9.2 mm
